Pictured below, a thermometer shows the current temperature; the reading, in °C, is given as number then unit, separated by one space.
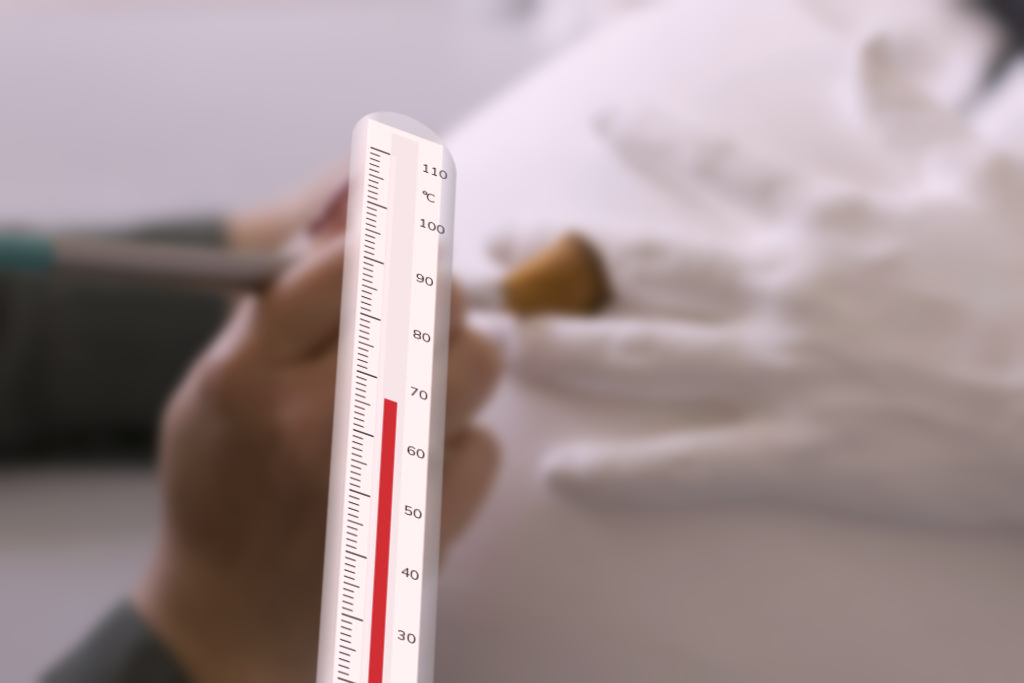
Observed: 67 °C
